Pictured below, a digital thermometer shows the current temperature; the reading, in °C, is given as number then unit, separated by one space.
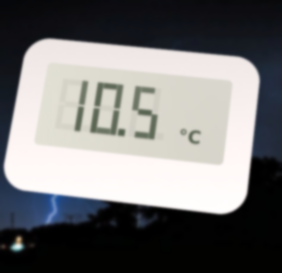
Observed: 10.5 °C
